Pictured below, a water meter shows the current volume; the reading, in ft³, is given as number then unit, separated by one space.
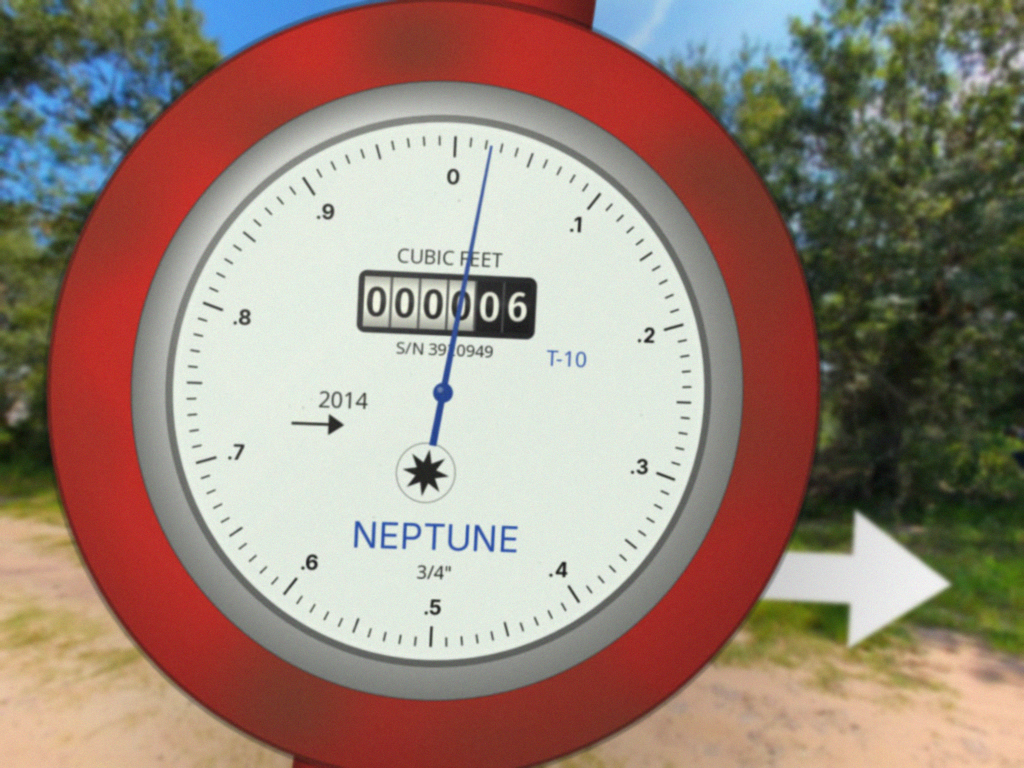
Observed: 6.02 ft³
